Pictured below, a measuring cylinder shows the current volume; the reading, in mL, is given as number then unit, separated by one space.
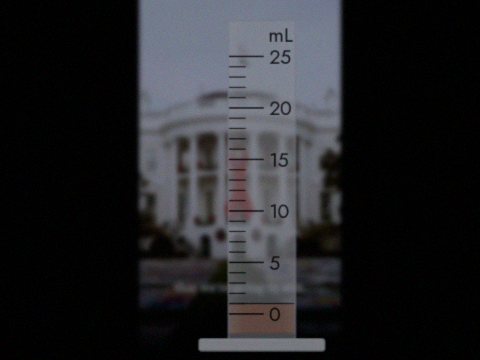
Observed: 1 mL
